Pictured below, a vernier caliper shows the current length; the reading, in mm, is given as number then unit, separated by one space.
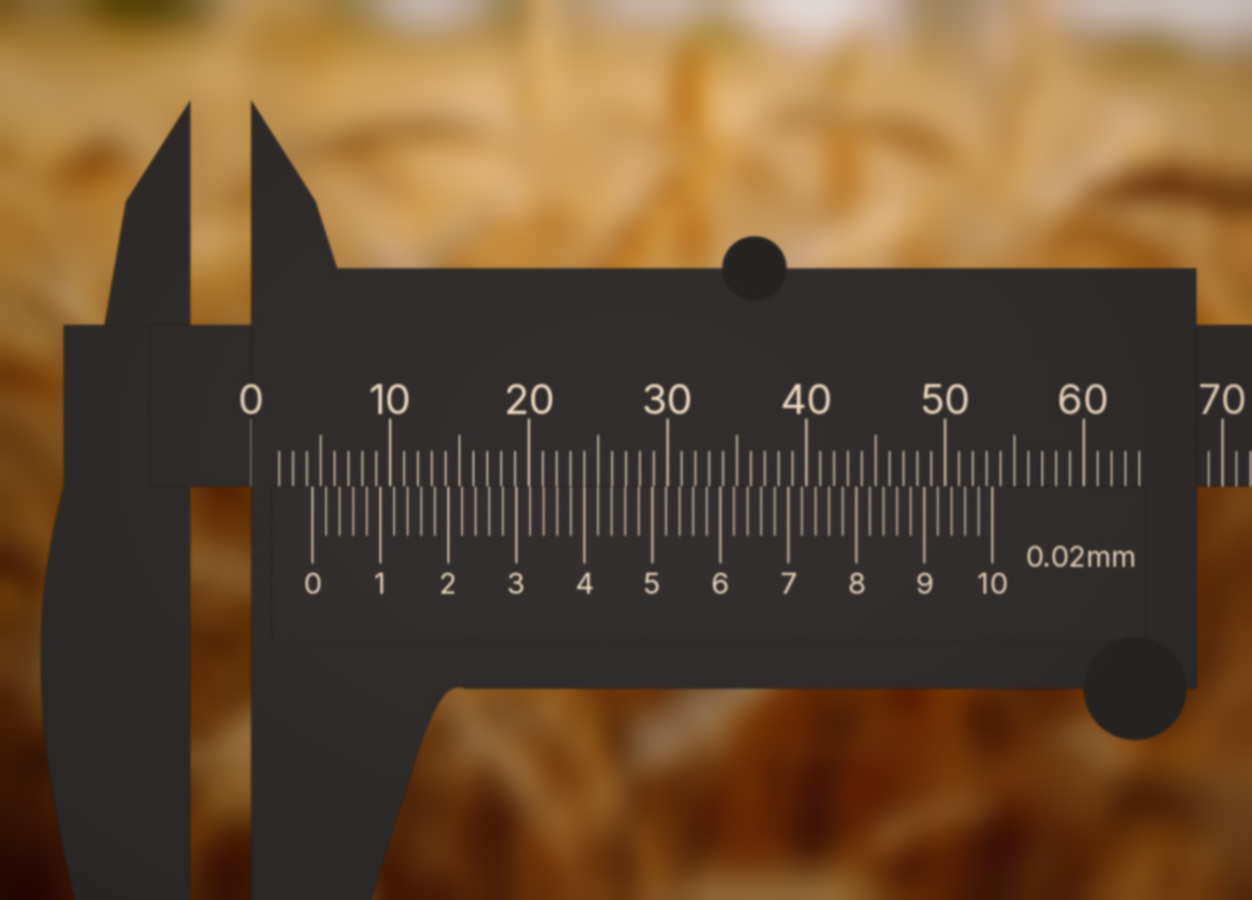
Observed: 4.4 mm
